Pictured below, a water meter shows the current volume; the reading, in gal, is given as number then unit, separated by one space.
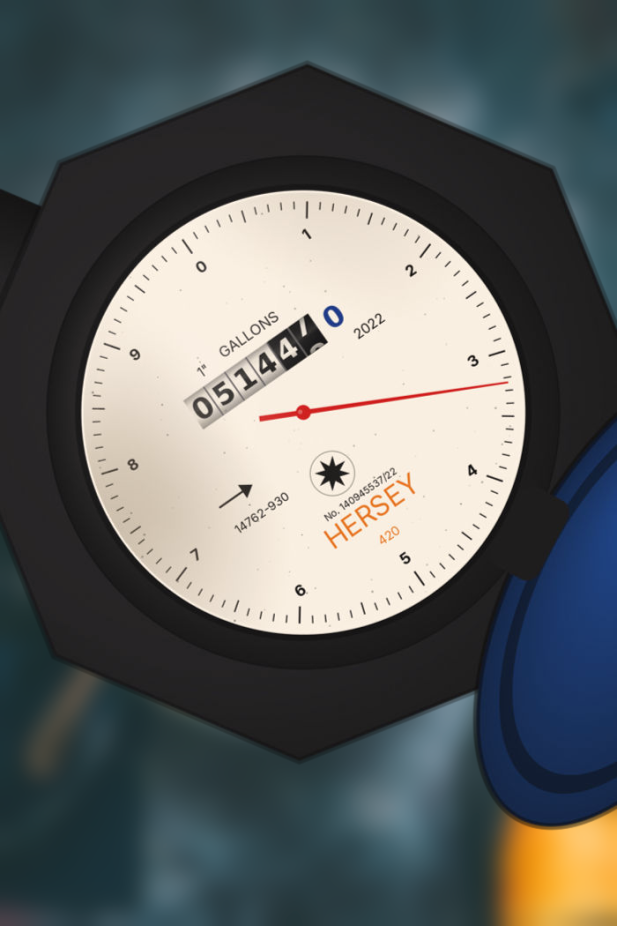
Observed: 514473.2 gal
